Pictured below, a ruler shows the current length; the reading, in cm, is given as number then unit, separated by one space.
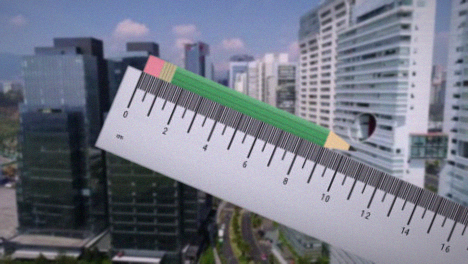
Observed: 10.5 cm
